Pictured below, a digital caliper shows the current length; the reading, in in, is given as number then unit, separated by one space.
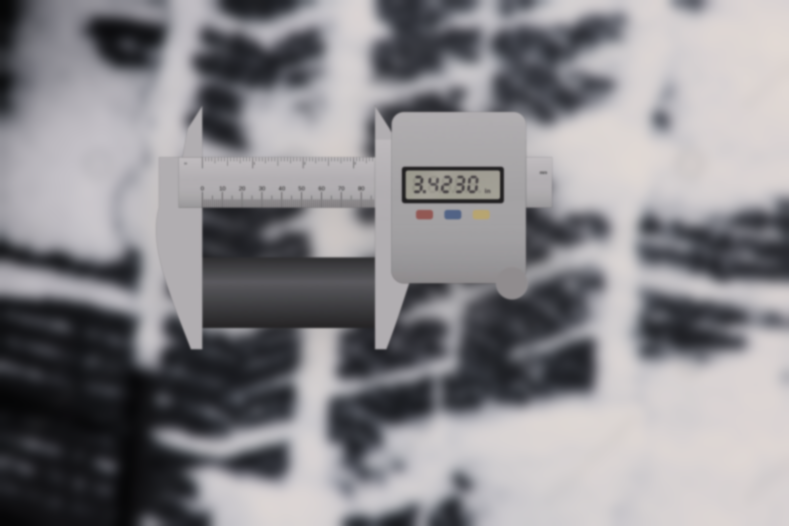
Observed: 3.4230 in
